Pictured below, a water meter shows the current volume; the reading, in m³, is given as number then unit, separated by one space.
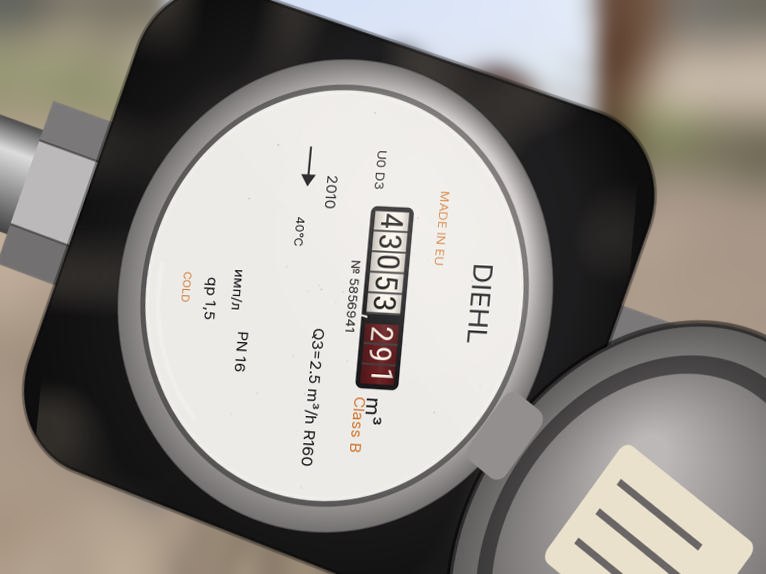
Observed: 43053.291 m³
